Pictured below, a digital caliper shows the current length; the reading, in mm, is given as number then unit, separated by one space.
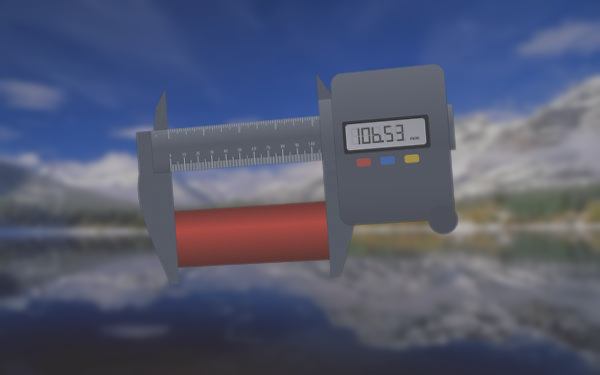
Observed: 106.53 mm
